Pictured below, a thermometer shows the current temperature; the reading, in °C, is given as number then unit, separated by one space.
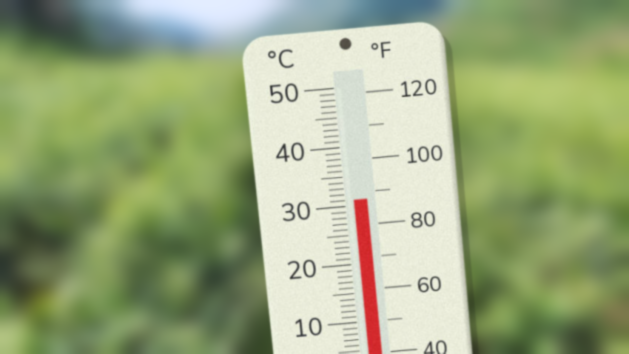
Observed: 31 °C
